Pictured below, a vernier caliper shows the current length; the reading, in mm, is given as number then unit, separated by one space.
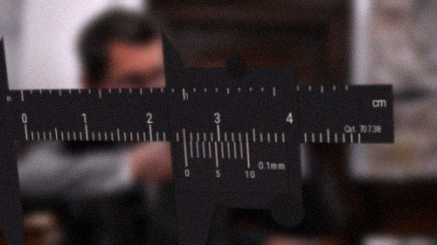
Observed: 25.0 mm
